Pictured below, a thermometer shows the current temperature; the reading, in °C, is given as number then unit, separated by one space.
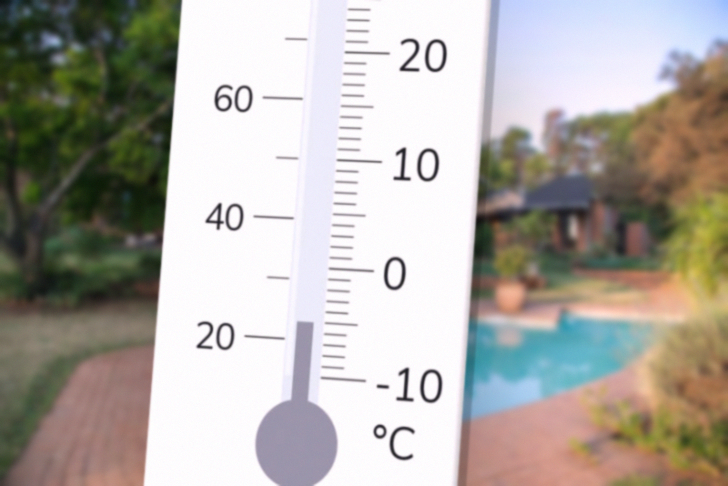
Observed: -5 °C
